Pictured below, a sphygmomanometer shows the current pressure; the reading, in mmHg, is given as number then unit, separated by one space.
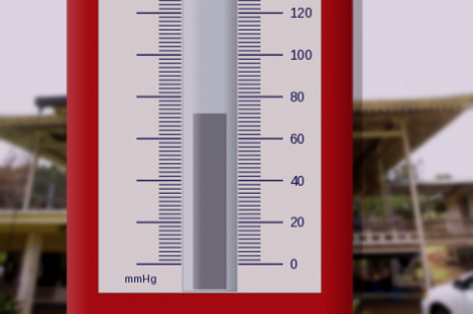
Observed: 72 mmHg
